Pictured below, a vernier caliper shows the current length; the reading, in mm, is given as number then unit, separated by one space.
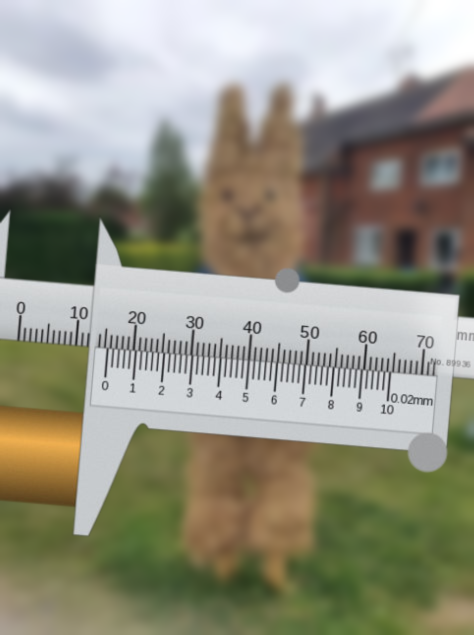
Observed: 15.5 mm
